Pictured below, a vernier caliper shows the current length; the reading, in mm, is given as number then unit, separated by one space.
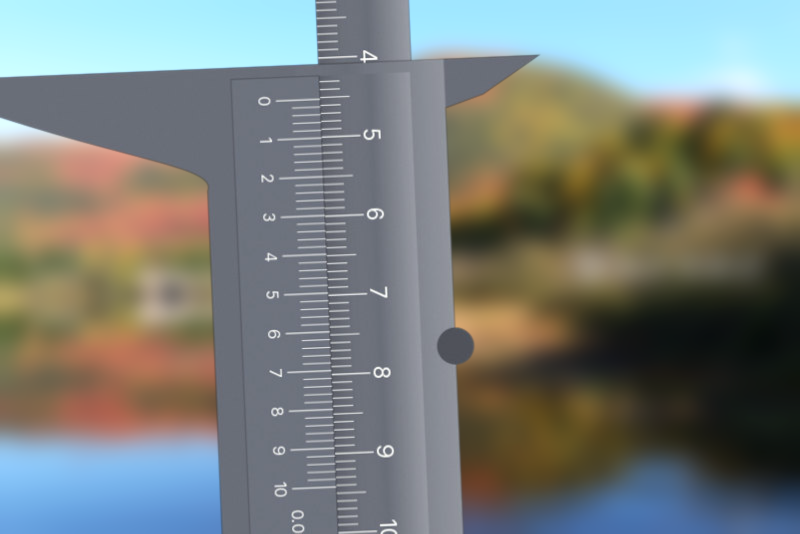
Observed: 45.2 mm
